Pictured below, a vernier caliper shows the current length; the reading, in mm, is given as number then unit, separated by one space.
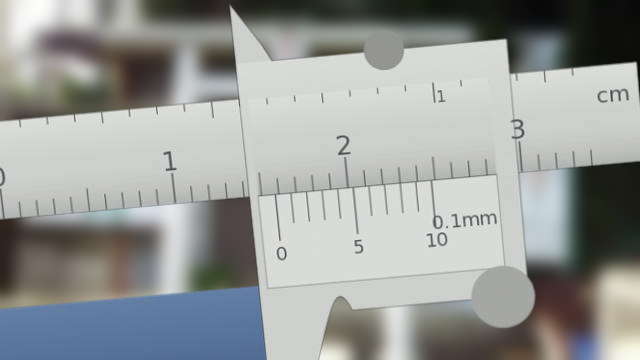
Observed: 15.8 mm
